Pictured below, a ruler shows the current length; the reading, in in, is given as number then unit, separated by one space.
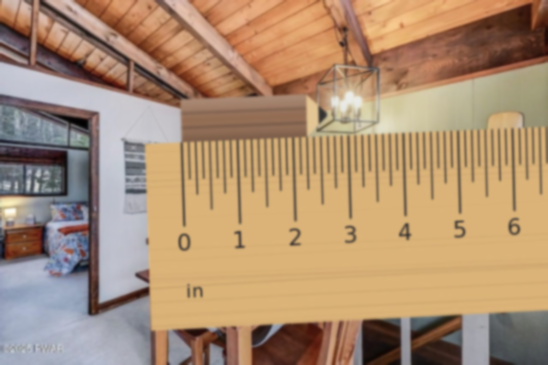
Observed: 2.625 in
